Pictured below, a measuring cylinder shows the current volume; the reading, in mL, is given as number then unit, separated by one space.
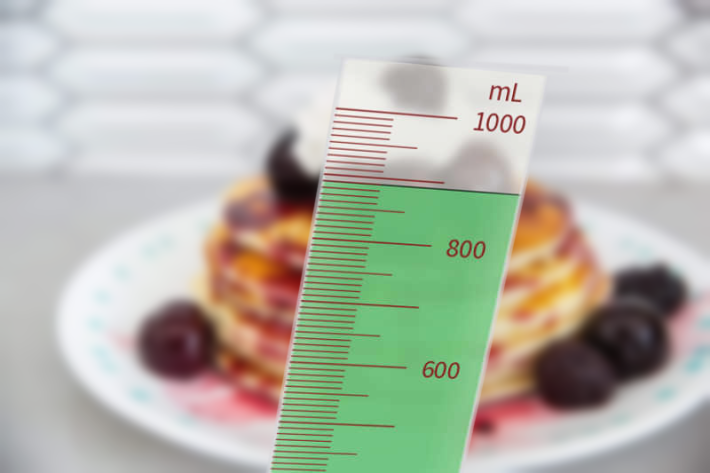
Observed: 890 mL
